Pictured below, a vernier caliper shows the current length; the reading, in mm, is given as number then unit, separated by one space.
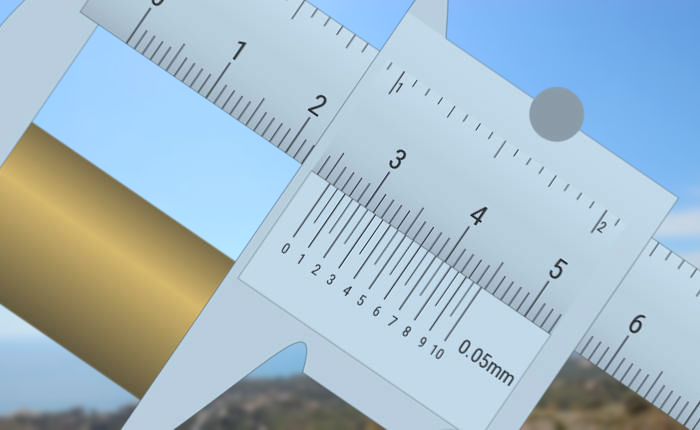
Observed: 25.6 mm
